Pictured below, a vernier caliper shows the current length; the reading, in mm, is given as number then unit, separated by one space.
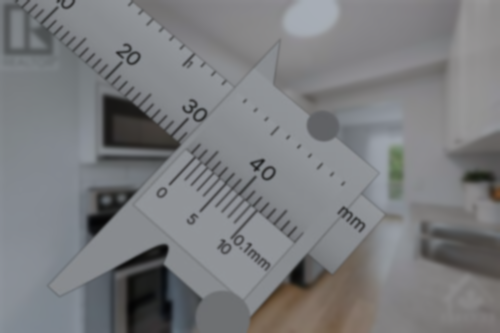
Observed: 33.6 mm
